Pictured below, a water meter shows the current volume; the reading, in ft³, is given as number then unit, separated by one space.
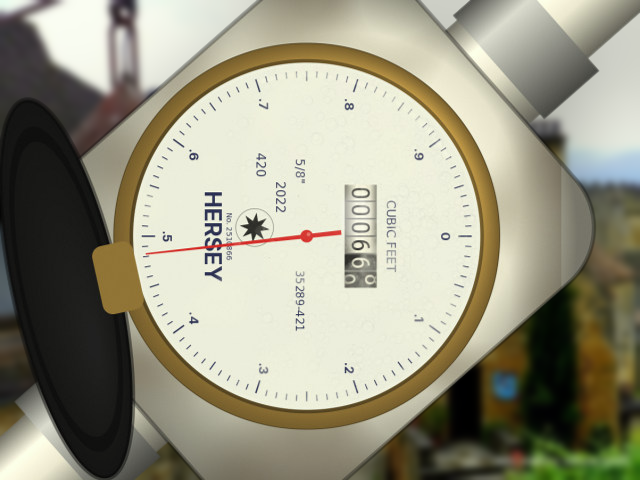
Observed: 668.48 ft³
